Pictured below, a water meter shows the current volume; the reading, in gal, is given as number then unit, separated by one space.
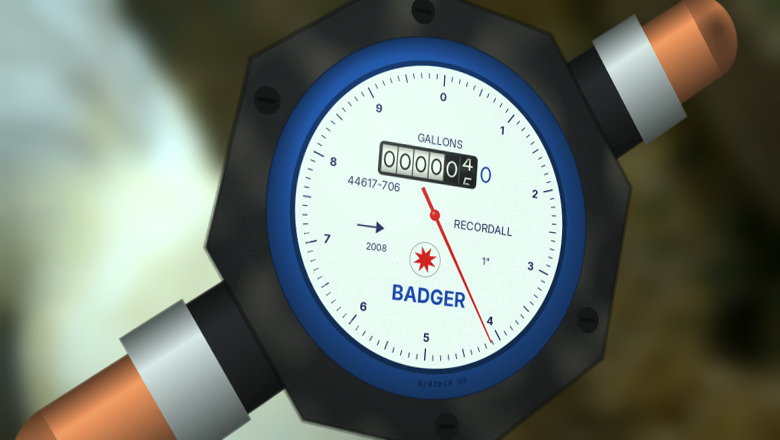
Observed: 44.1 gal
